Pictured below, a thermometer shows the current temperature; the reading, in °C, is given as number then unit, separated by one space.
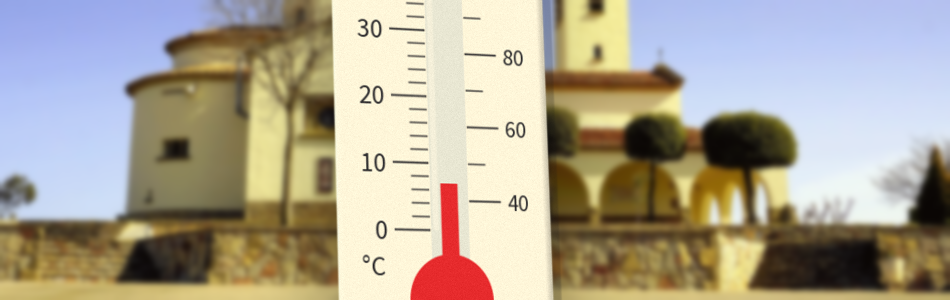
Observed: 7 °C
